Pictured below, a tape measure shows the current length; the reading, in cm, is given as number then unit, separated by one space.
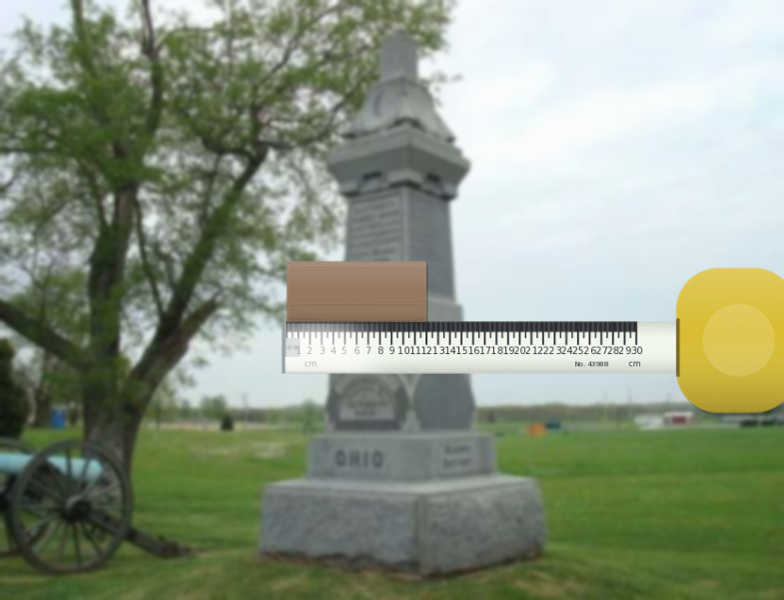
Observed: 12 cm
